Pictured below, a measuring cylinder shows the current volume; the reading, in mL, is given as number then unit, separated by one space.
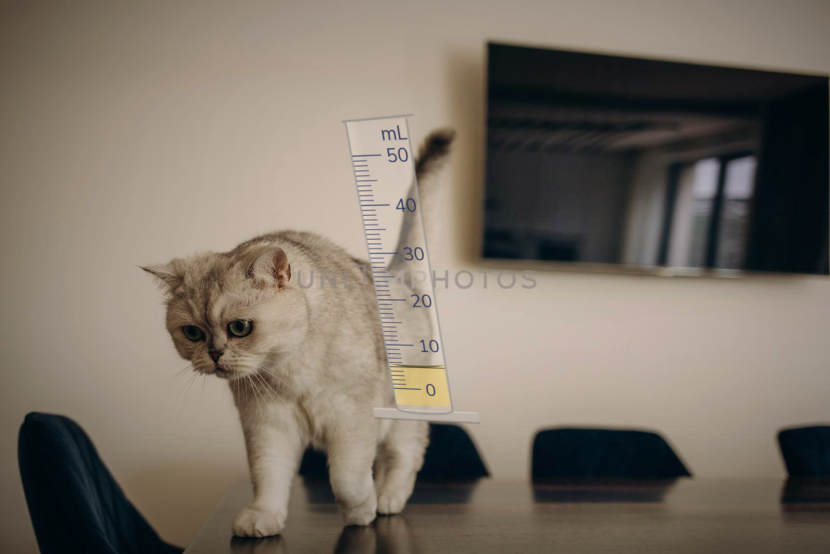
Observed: 5 mL
